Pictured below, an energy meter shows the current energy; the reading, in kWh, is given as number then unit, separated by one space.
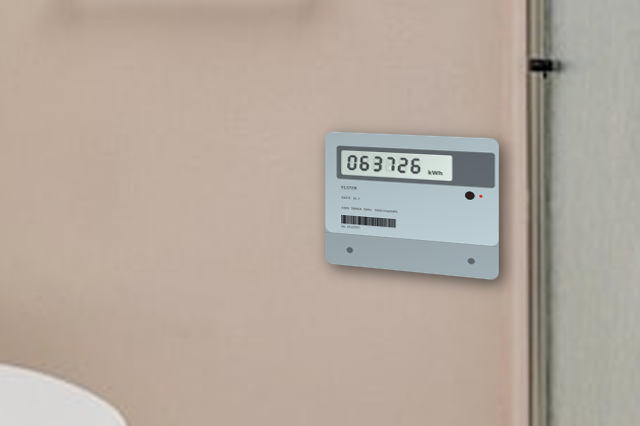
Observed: 63726 kWh
